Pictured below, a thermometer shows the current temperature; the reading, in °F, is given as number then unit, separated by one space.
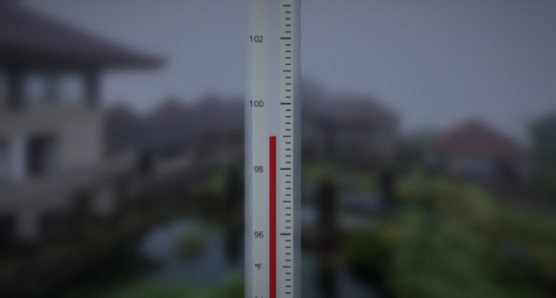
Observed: 99 °F
